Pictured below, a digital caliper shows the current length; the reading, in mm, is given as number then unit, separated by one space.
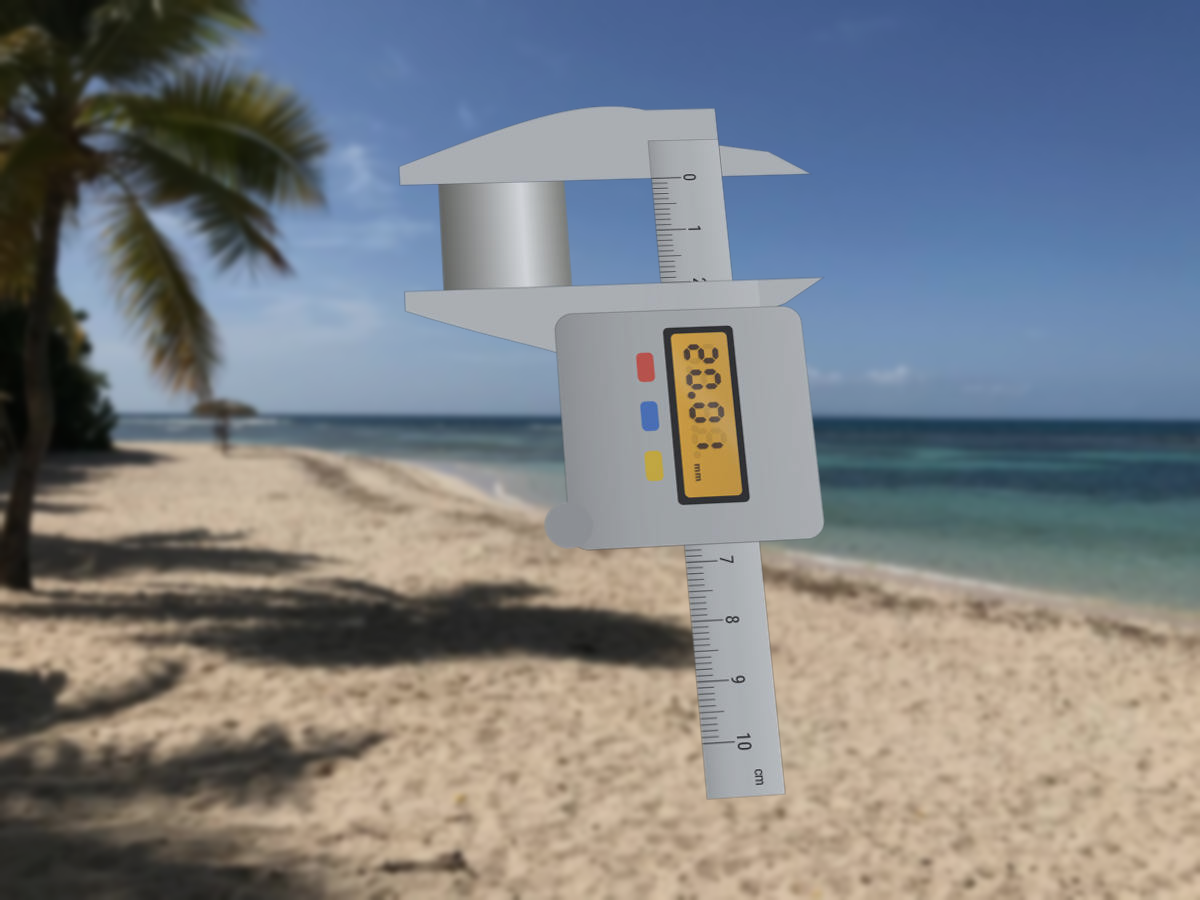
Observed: 20.01 mm
